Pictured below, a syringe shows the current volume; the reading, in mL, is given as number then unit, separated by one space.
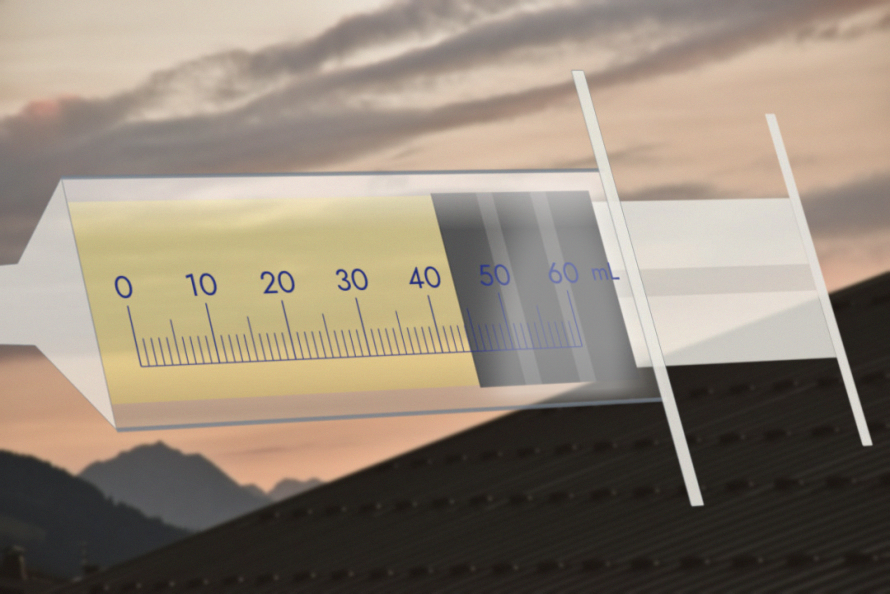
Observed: 44 mL
